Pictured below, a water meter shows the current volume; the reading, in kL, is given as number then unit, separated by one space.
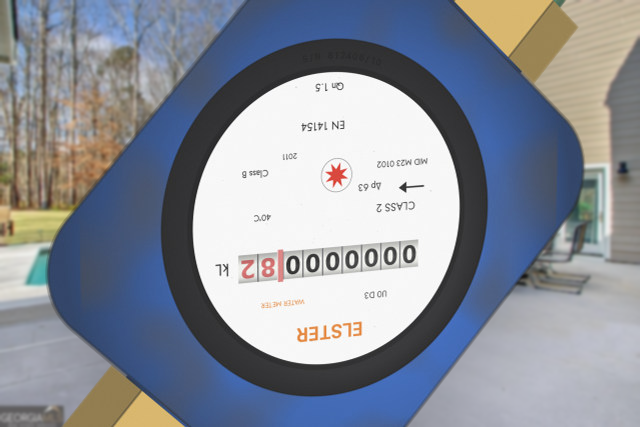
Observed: 0.82 kL
